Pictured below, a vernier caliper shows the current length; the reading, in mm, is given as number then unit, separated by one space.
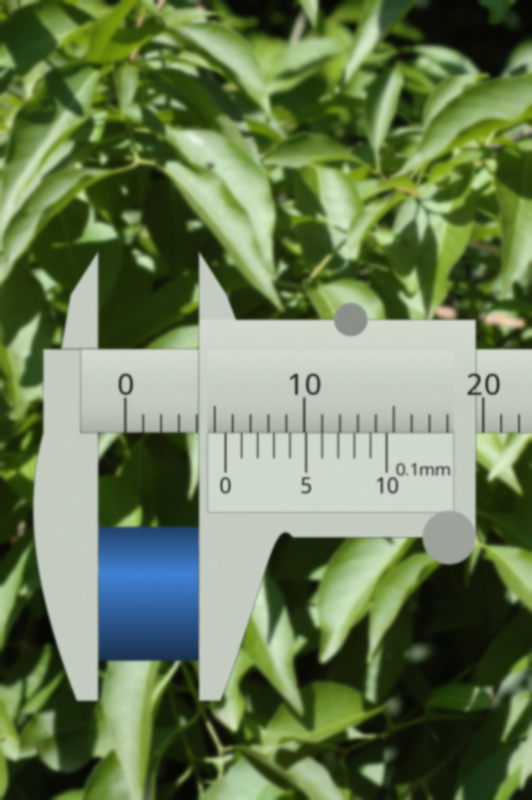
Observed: 5.6 mm
